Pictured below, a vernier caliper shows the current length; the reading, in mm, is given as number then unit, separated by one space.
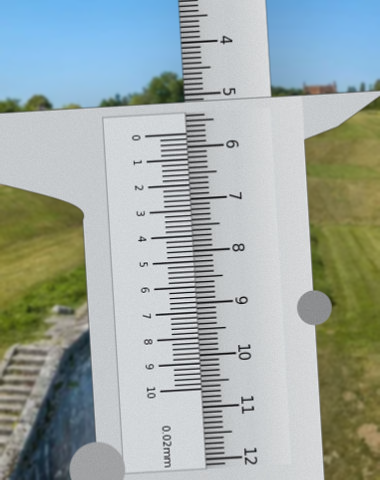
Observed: 57.5 mm
